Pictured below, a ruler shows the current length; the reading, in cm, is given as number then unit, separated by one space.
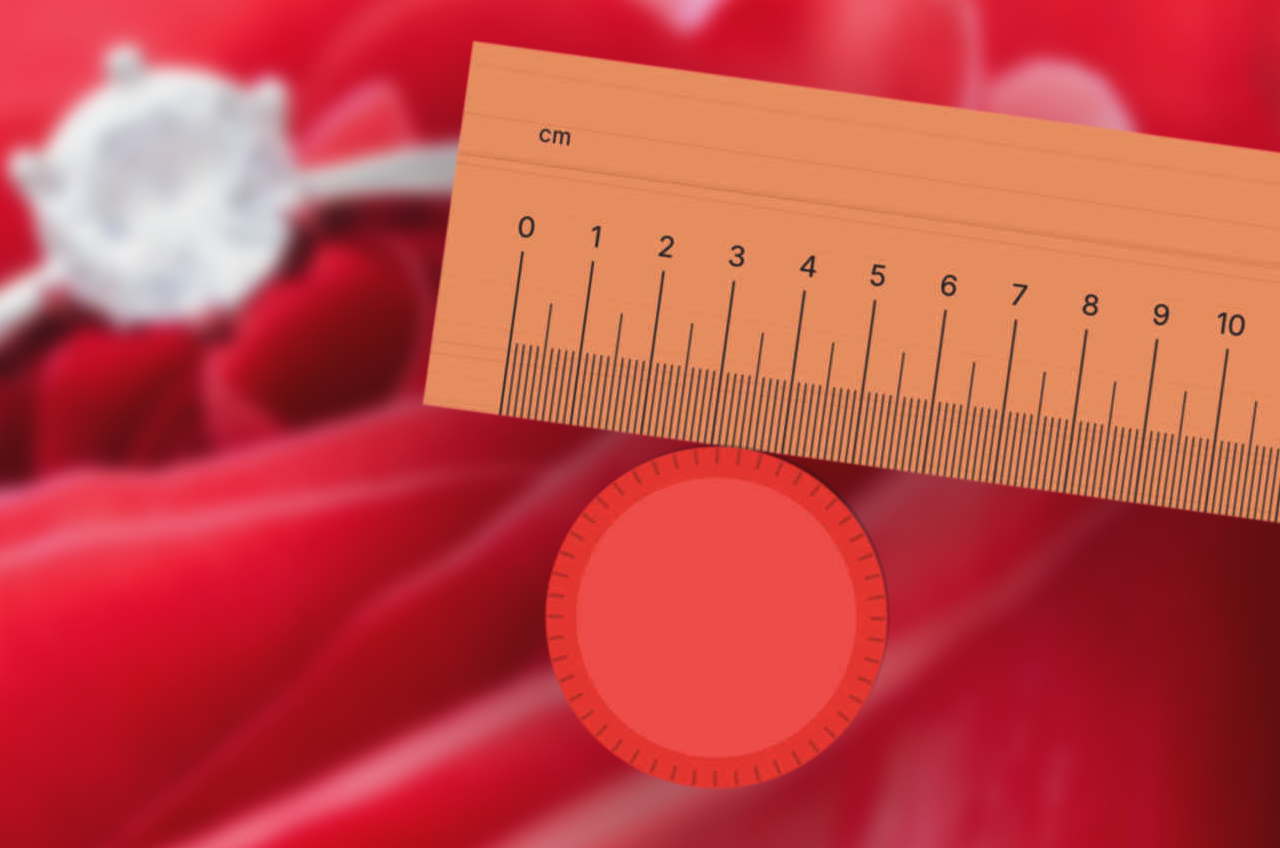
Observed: 4.8 cm
